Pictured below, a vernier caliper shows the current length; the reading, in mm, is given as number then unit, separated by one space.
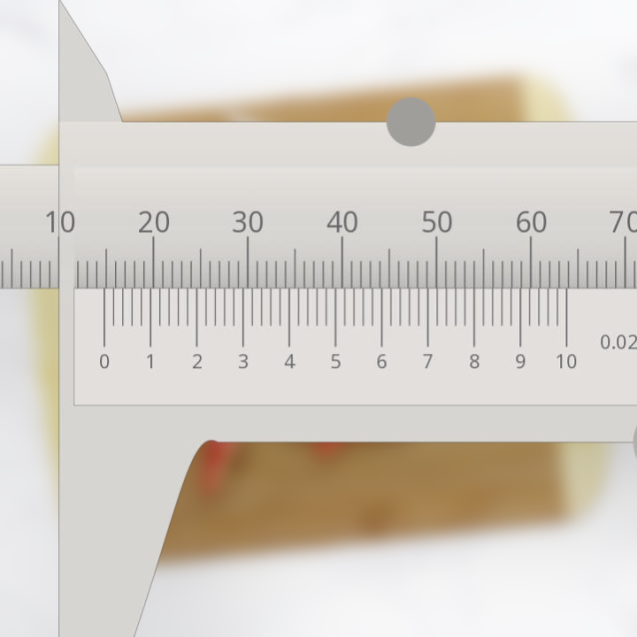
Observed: 14.8 mm
